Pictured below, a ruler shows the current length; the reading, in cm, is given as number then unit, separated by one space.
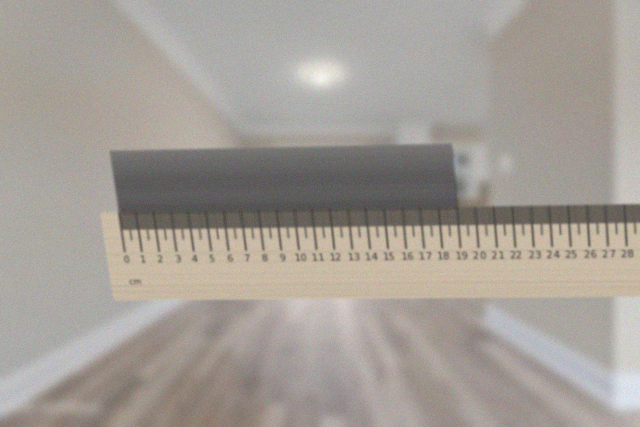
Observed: 19 cm
